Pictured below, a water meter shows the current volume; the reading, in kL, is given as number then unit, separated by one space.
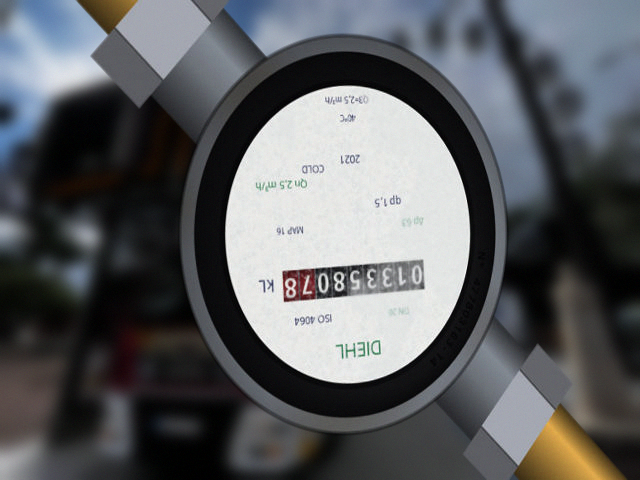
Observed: 133580.78 kL
